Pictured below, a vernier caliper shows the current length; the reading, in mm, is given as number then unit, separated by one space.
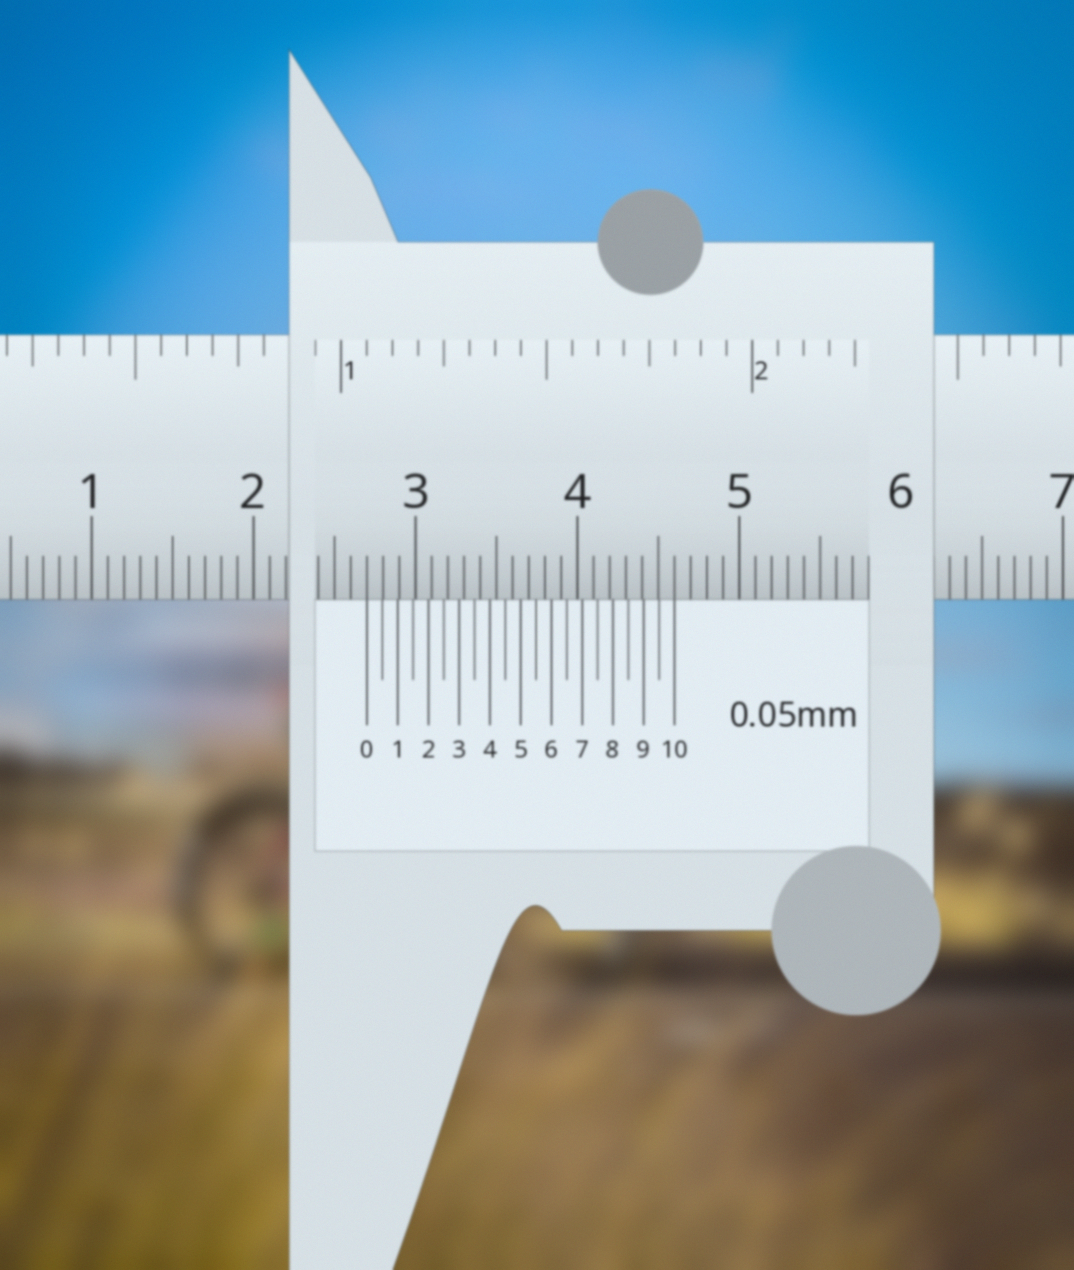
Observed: 27.0 mm
